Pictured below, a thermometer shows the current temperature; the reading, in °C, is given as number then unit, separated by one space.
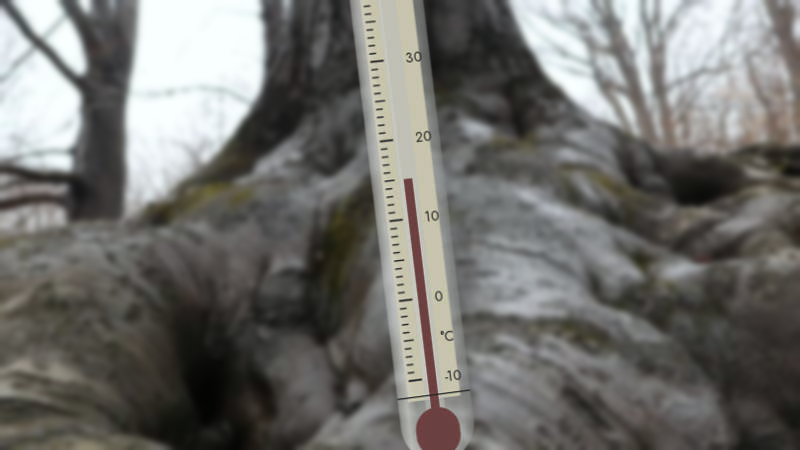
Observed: 15 °C
